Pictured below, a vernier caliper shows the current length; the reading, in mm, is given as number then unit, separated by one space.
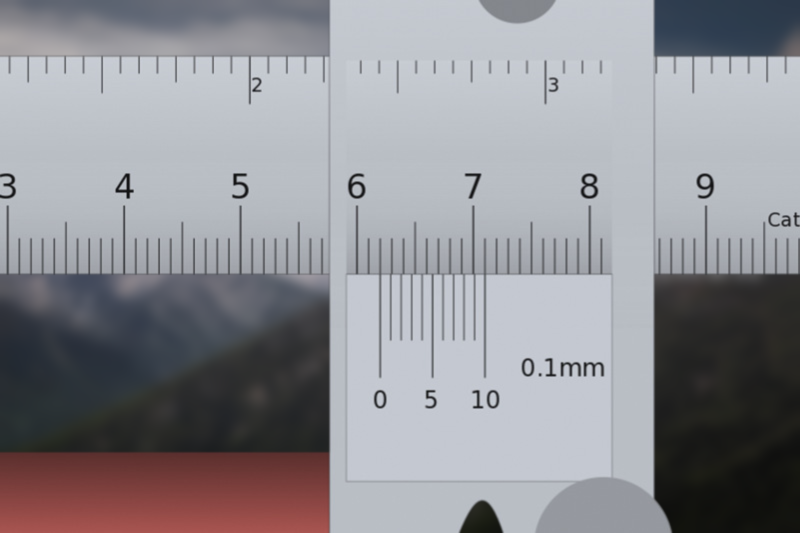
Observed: 62.0 mm
